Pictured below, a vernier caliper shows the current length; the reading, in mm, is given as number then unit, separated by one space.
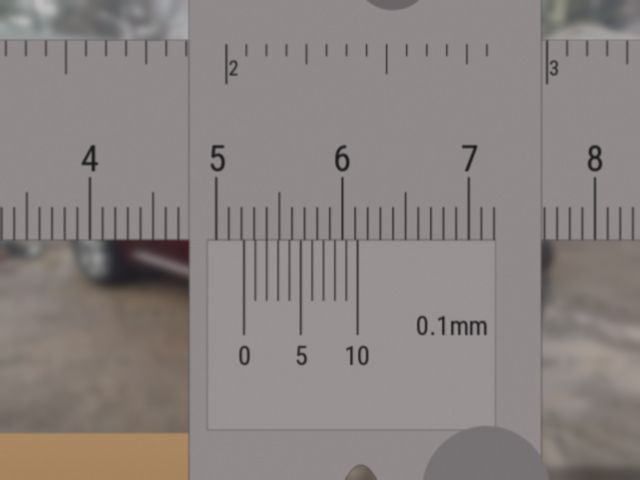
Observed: 52.2 mm
